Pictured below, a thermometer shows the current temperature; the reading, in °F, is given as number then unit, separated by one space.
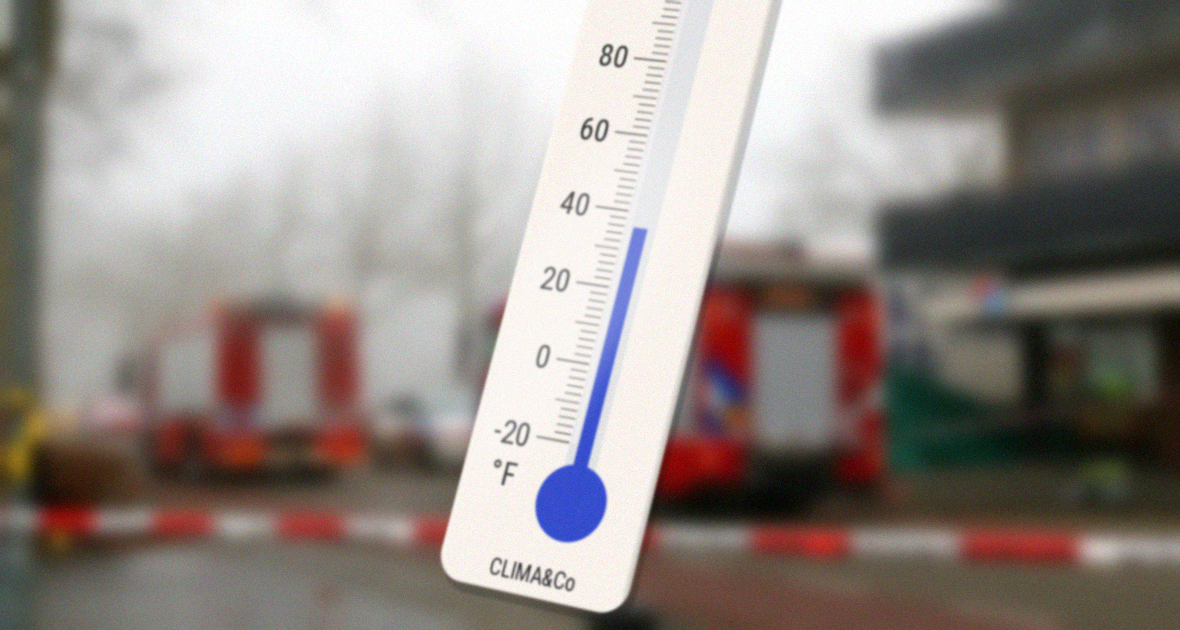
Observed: 36 °F
